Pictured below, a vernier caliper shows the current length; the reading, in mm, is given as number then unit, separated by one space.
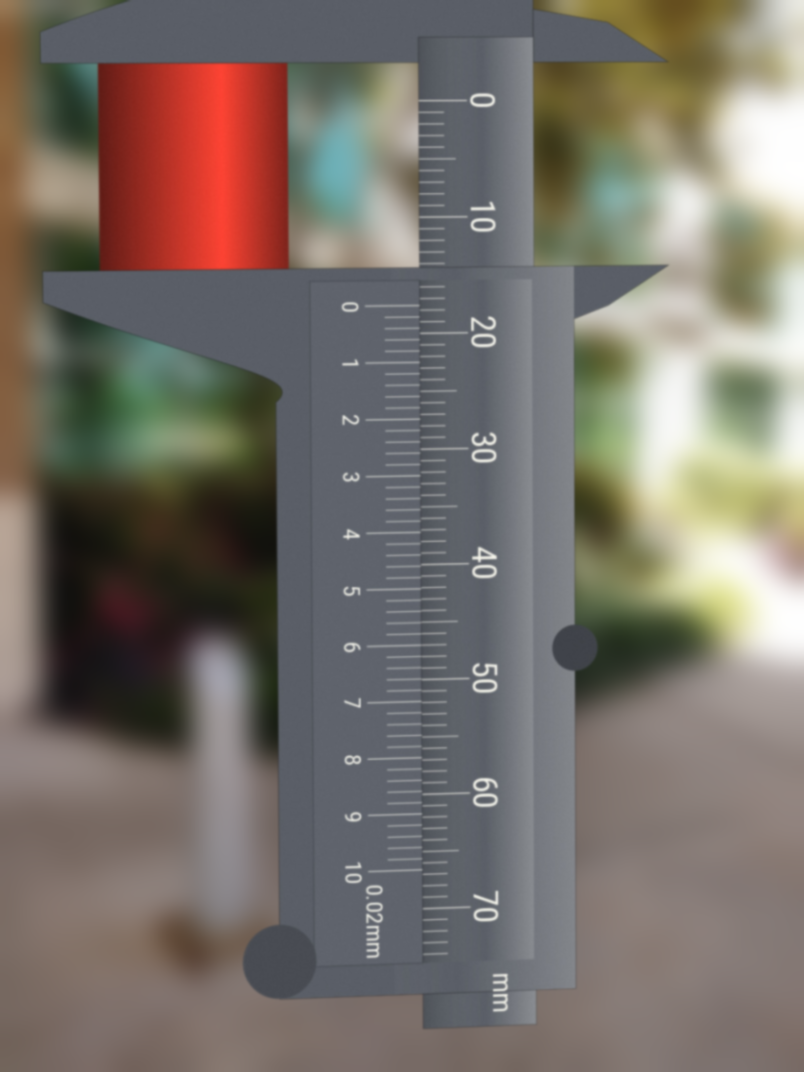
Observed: 17.6 mm
